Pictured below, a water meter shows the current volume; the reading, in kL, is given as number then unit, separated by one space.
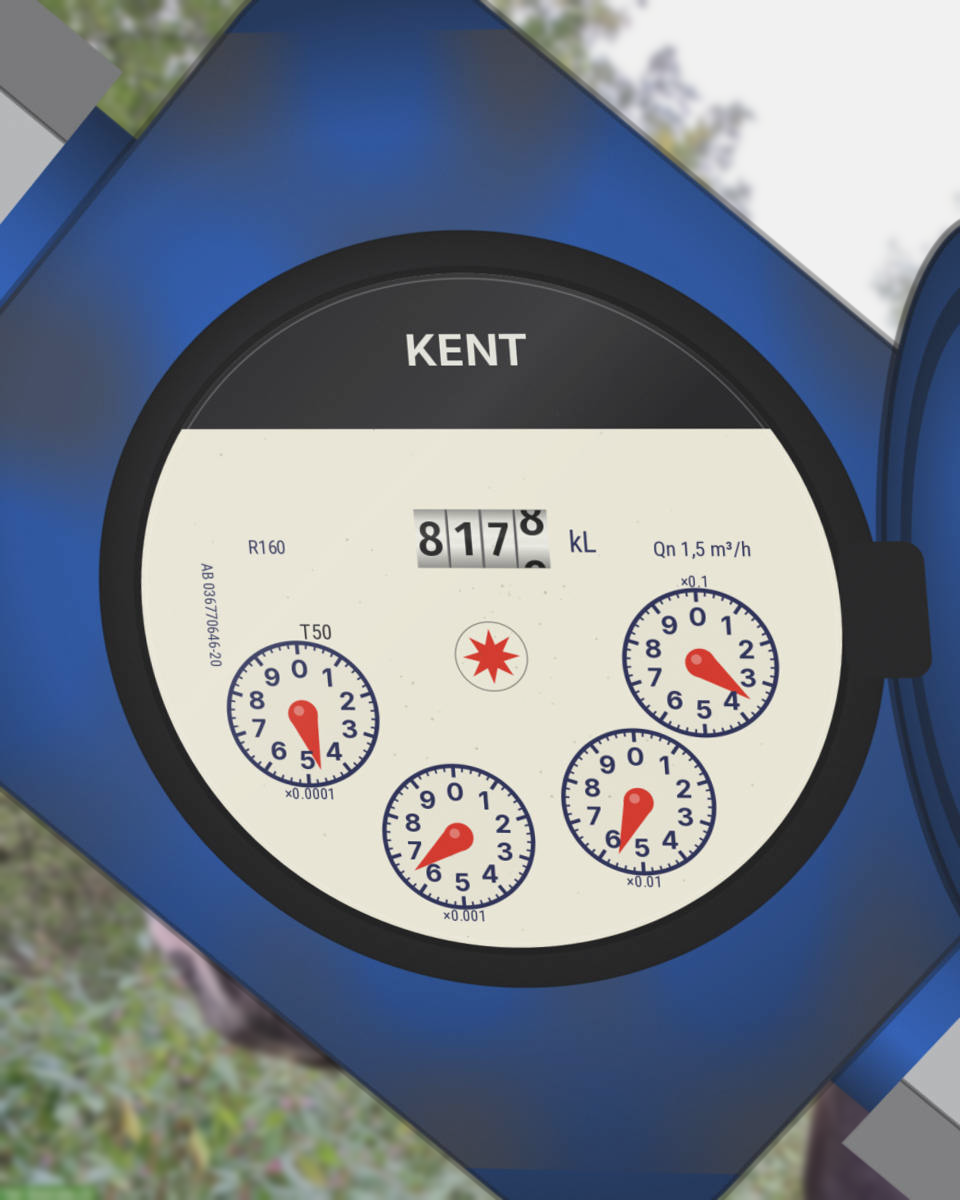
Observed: 8178.3564 kL
